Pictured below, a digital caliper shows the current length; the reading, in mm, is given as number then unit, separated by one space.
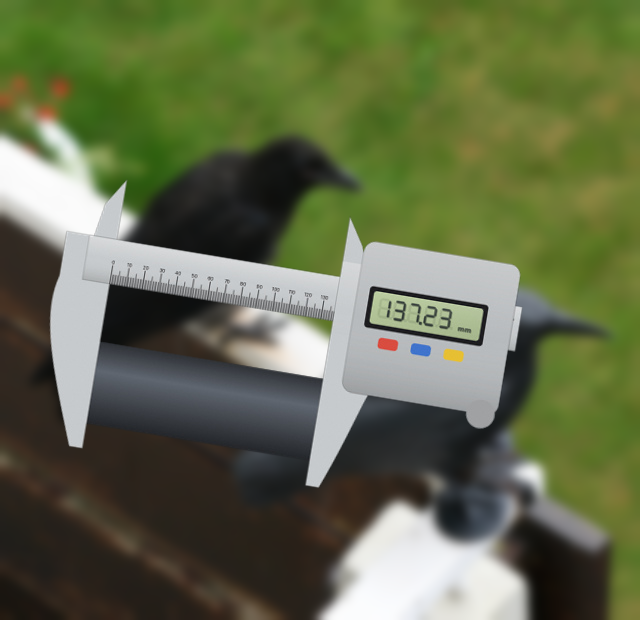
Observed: 137.23 mm
